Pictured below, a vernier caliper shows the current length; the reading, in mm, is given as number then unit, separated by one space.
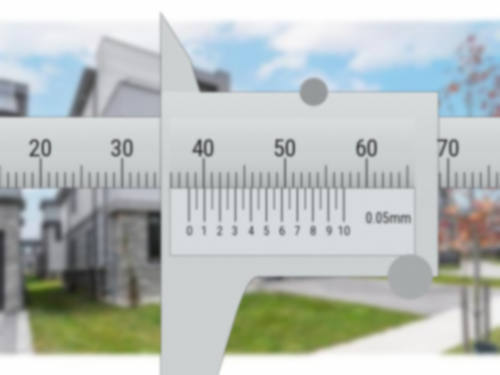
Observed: 38.2 mm
